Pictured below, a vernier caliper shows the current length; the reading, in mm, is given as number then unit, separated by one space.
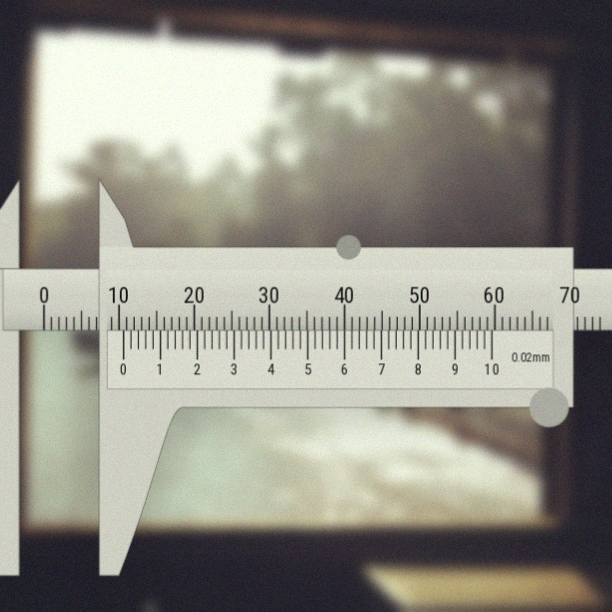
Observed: 10.6 mm
